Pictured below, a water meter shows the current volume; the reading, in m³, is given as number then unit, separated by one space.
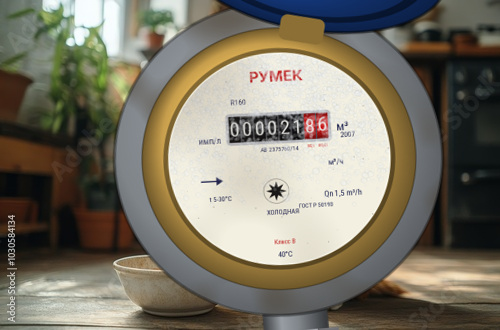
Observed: 21.86 m³
